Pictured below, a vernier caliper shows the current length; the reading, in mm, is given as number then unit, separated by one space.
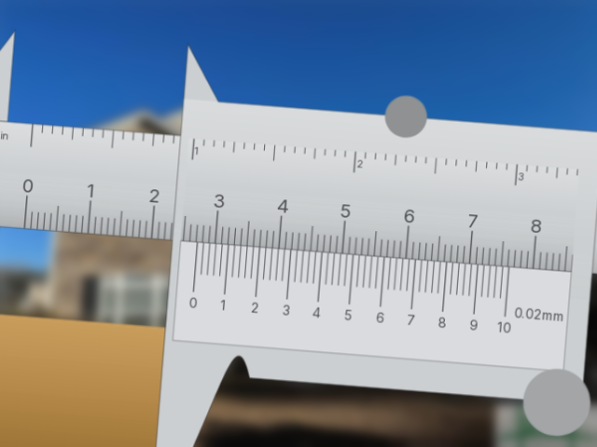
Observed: 27.2 mm
